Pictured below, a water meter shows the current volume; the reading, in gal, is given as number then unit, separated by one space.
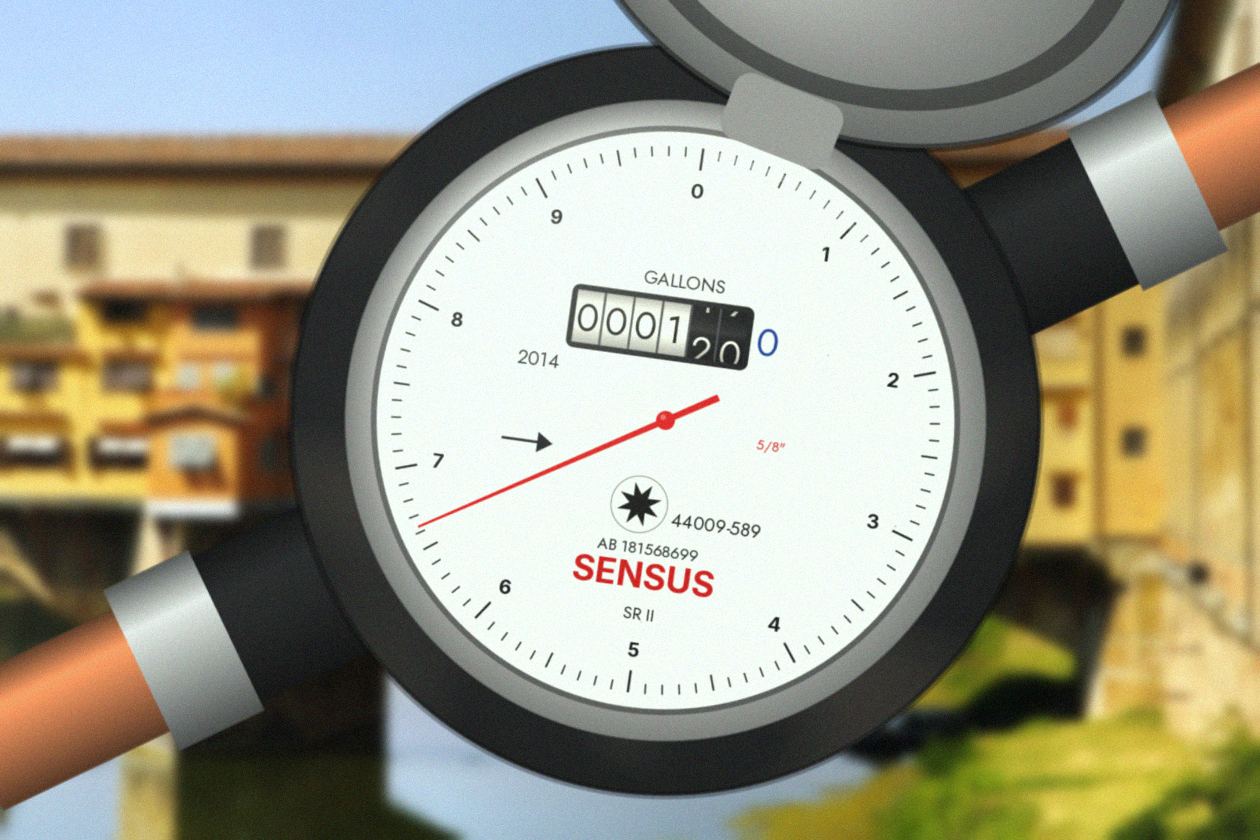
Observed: 1196.6 gal
